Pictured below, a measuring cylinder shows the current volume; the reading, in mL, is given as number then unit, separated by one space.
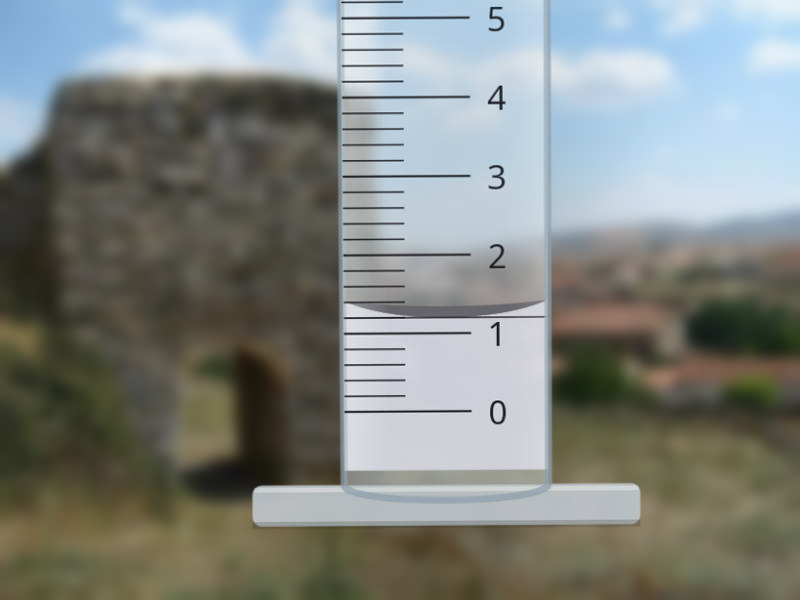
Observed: 1.2 mL
